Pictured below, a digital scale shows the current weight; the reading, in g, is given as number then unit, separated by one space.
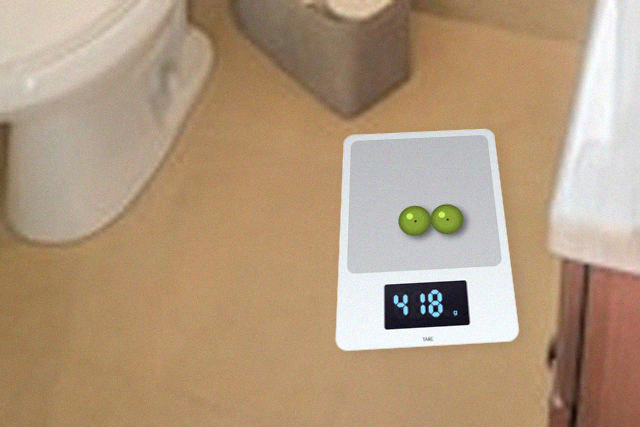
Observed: 418 g
